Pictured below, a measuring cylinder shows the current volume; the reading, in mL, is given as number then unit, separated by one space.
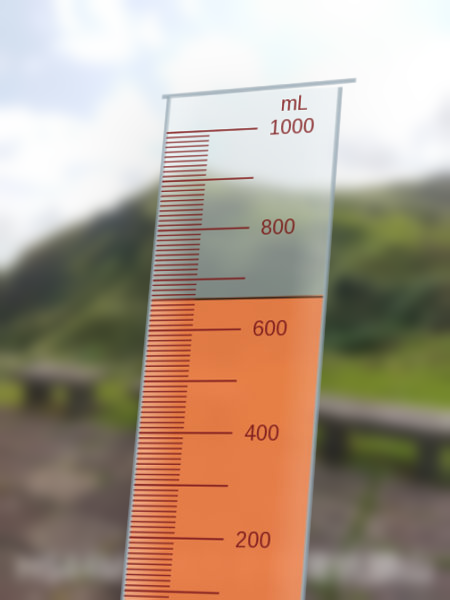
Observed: 660 mL
